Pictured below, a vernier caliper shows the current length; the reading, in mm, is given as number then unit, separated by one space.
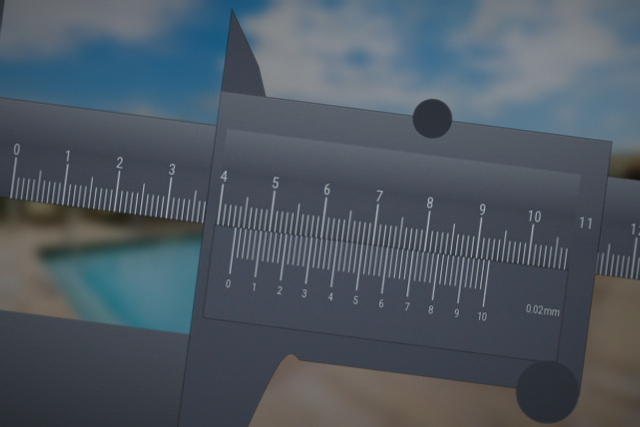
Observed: 43.5 mm
